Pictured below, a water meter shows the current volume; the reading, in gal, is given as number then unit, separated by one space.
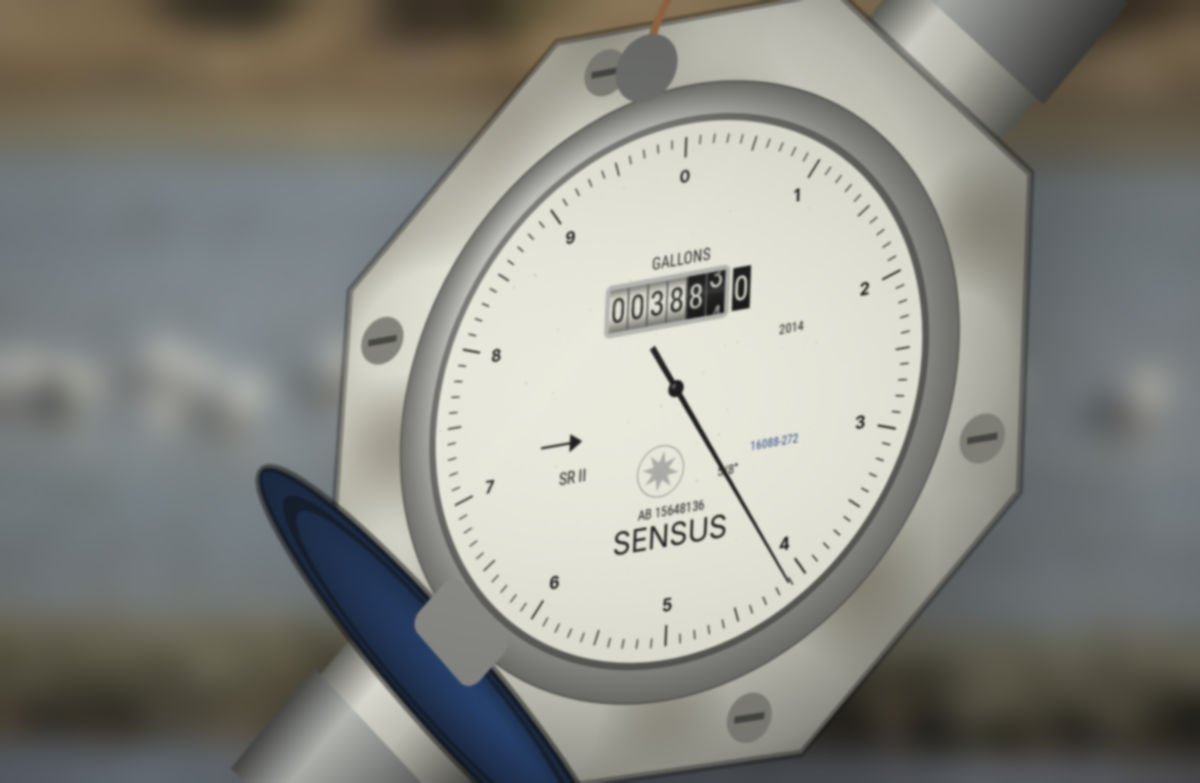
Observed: 38834.1 gal
